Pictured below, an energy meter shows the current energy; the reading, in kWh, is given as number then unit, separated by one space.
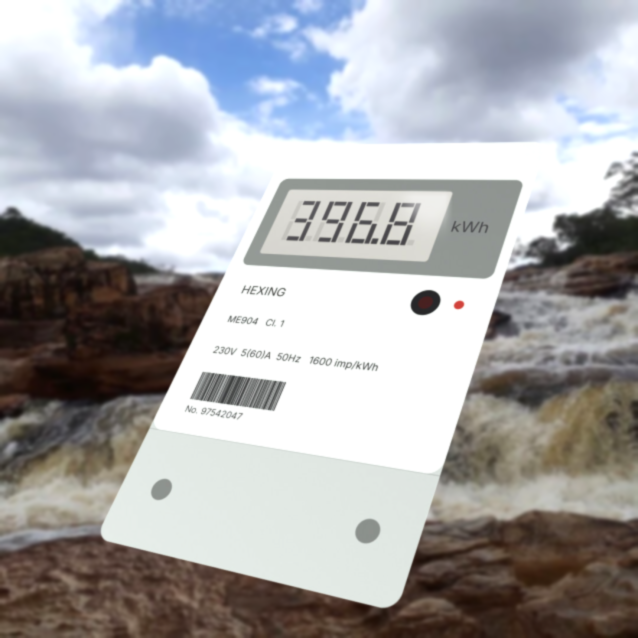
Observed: 396.8 kWh
